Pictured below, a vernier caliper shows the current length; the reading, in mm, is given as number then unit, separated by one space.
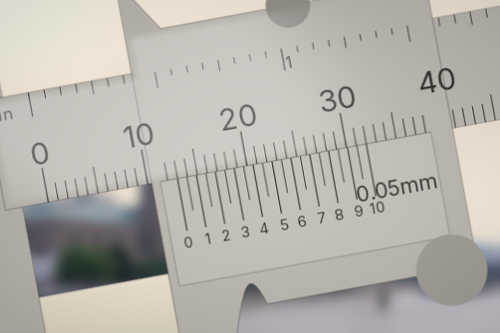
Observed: 13.0 mm
